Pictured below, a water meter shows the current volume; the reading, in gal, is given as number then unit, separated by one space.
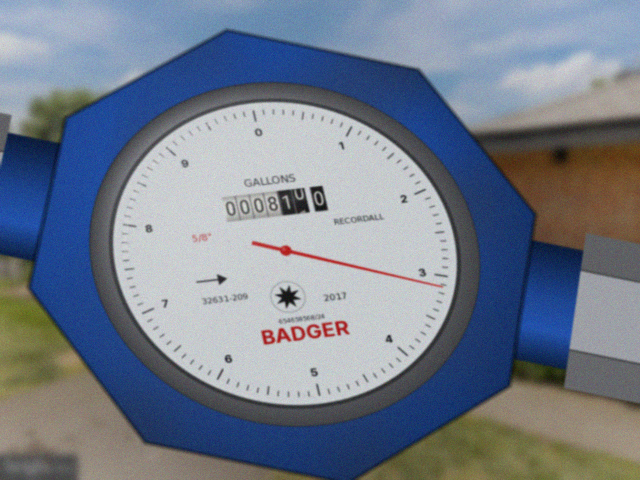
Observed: 8103.1 gal
